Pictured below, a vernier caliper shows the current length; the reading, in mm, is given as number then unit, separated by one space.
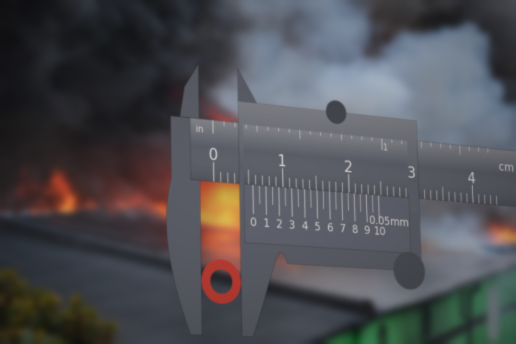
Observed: 5.6 mm
